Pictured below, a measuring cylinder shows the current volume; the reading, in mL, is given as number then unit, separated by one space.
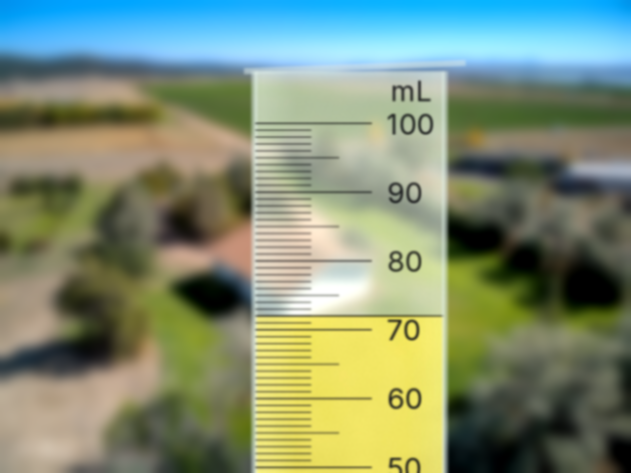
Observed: 72 mL
